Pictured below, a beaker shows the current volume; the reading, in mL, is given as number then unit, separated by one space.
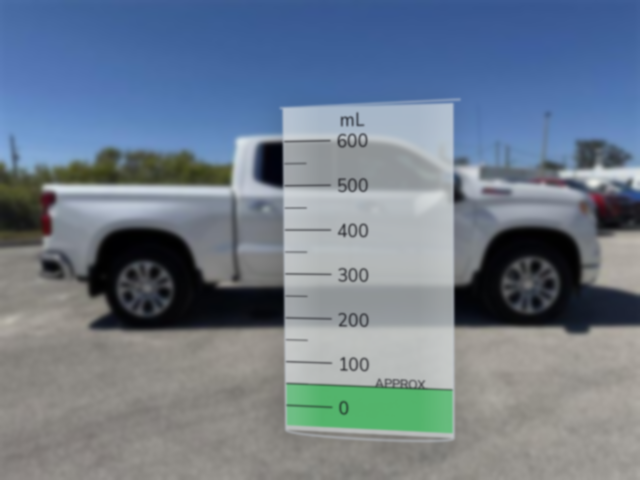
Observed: 50 mL
